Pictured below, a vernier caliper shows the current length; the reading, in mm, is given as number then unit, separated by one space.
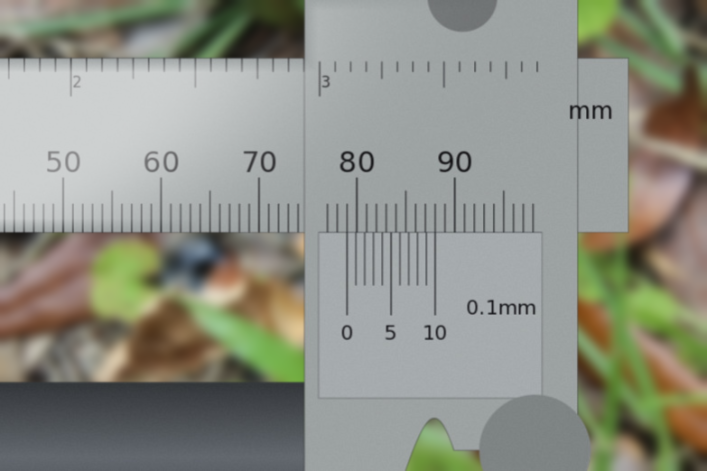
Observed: 79.0 mm
